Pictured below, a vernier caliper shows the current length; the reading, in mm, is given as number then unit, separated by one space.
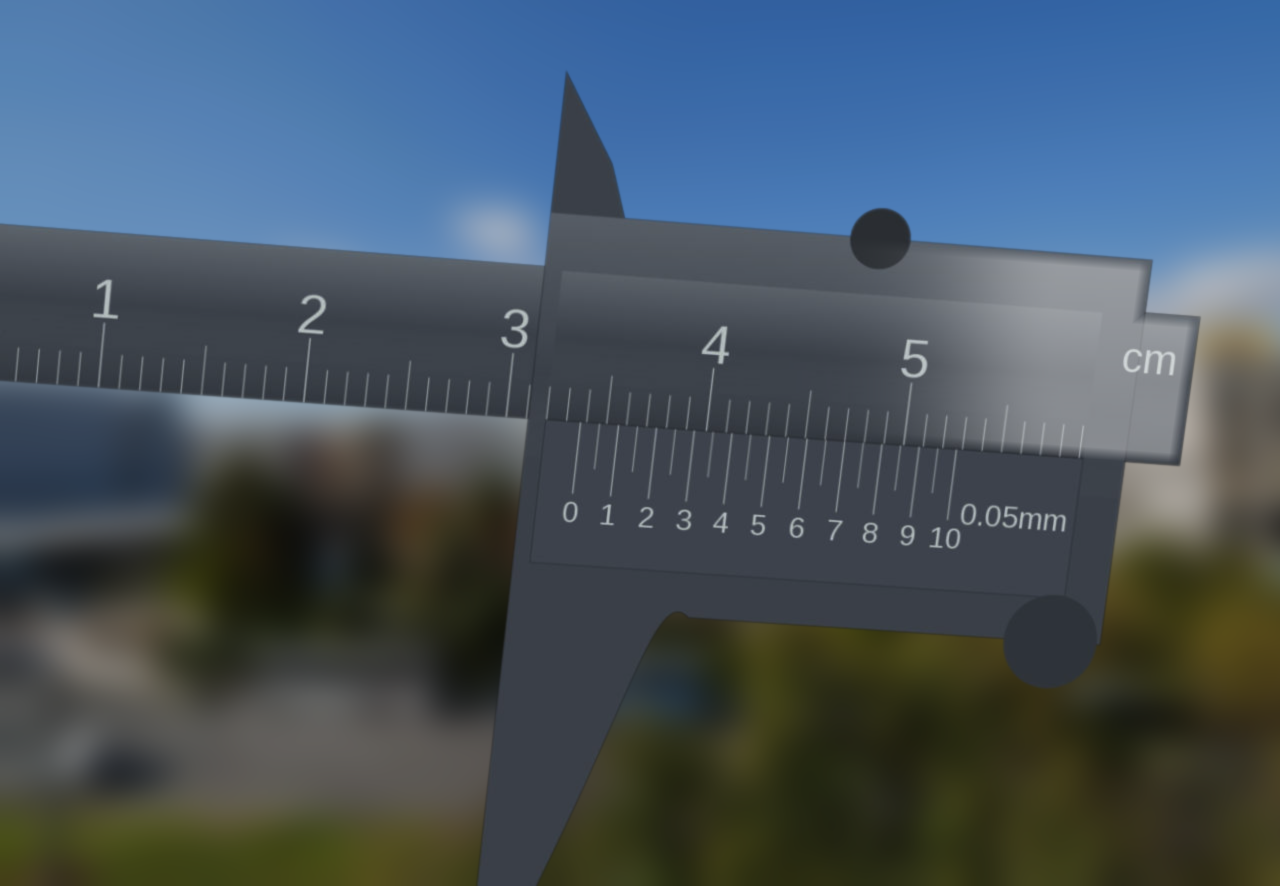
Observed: 33.7 mm
